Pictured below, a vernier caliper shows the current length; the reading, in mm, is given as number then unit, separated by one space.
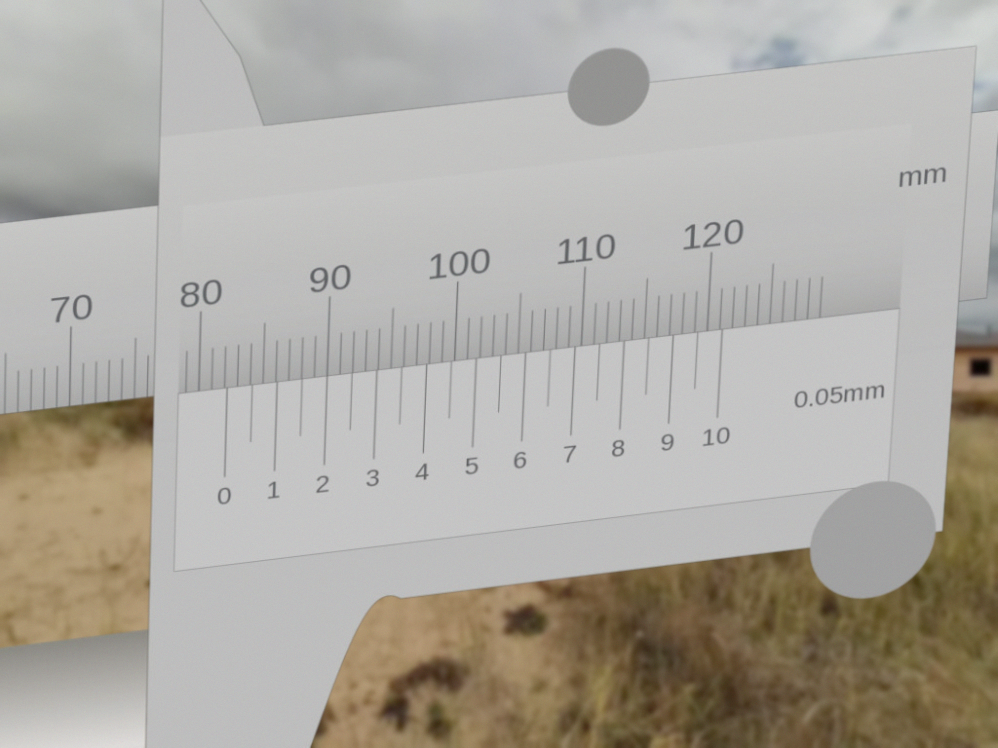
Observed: 82.2 mm
